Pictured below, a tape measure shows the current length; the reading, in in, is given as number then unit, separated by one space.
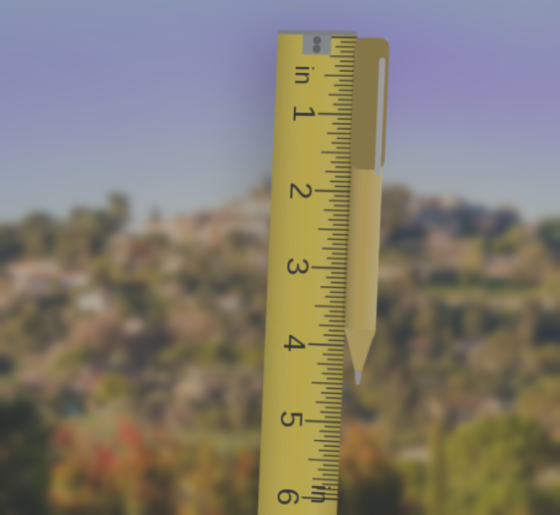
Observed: 4.5 in
